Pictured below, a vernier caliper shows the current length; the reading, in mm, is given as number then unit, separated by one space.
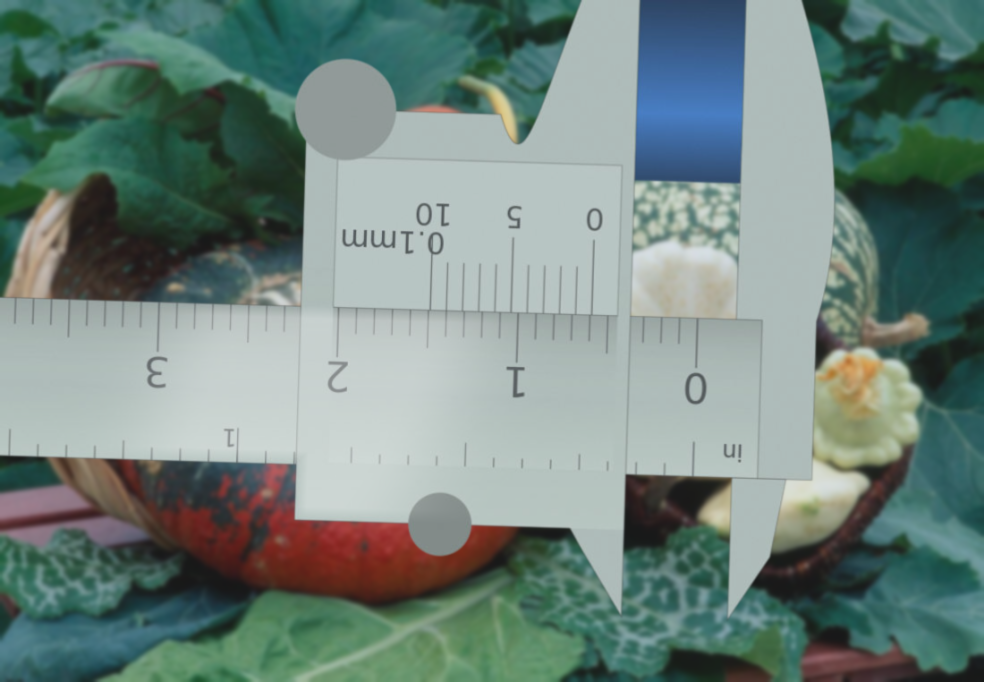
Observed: 5.9 mm
